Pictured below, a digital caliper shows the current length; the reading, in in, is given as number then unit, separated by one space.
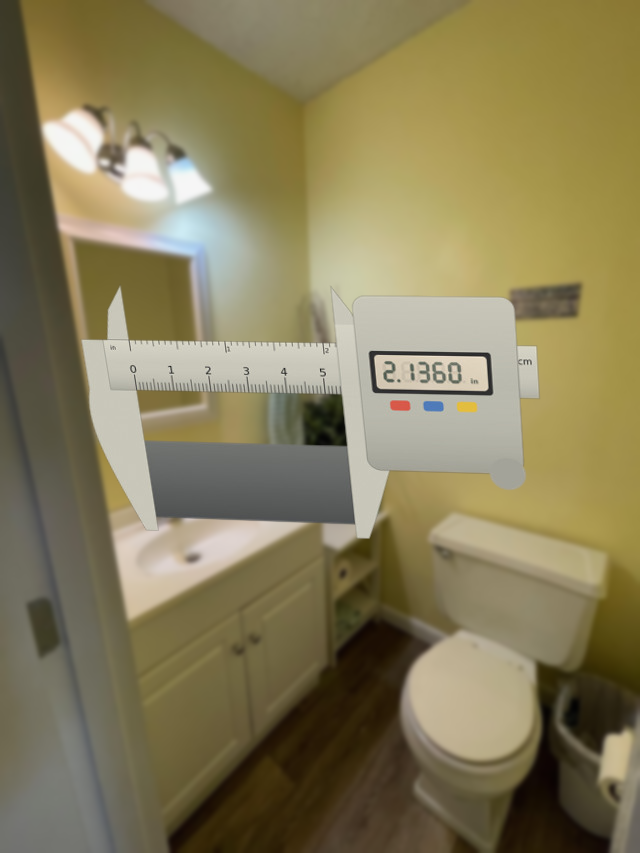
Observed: 2.1360 in
